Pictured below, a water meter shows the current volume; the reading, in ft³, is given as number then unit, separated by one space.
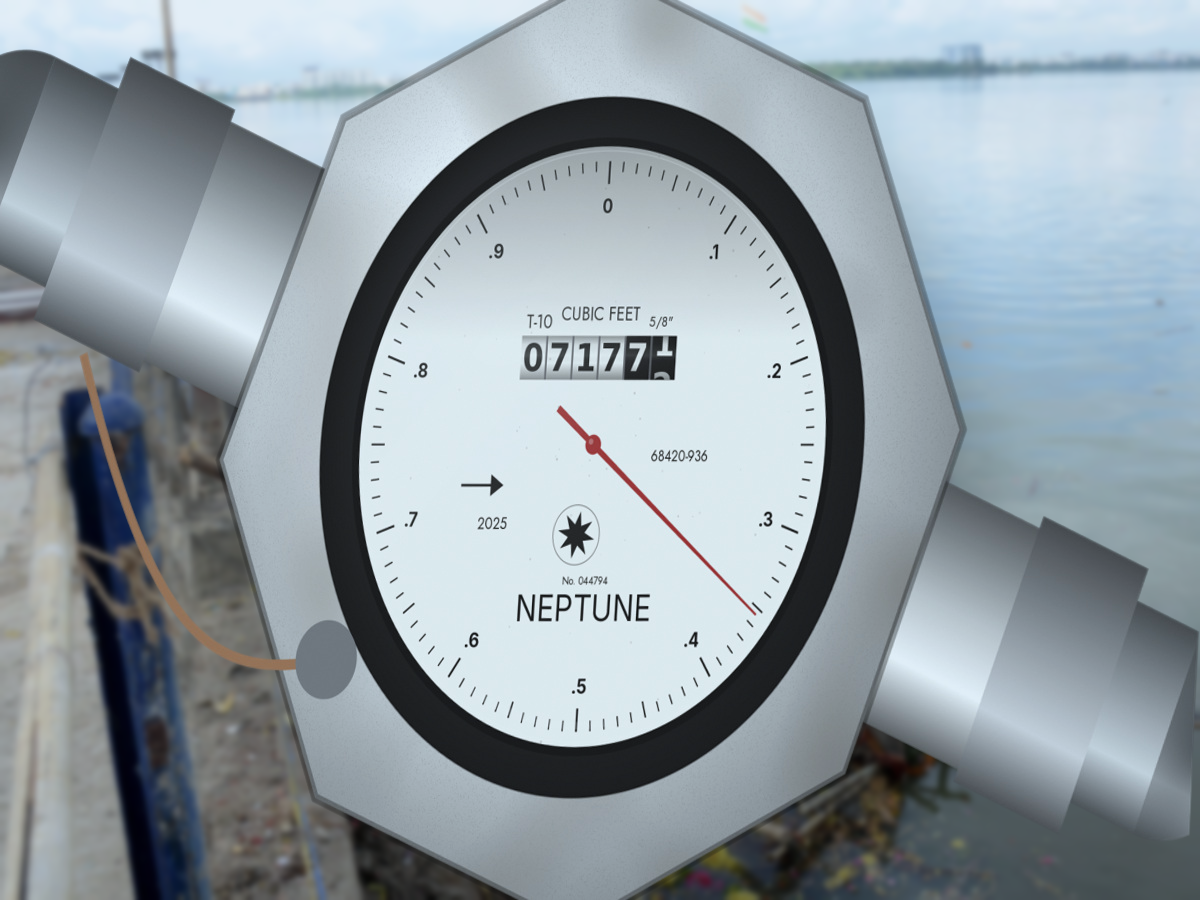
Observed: 71771.35 ft³
